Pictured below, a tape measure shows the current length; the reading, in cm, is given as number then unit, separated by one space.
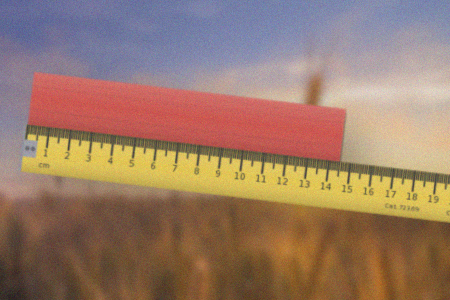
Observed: 14.5 cm
